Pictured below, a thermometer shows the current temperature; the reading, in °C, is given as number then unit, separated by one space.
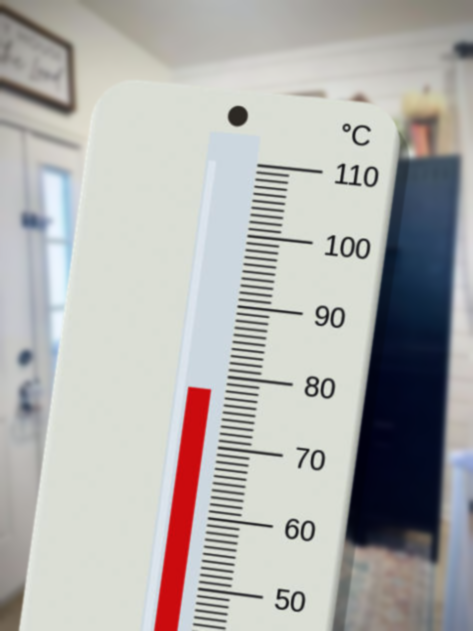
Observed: 78 °C
